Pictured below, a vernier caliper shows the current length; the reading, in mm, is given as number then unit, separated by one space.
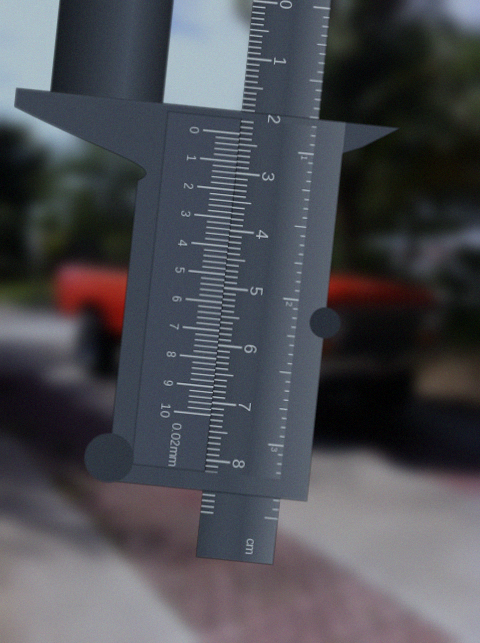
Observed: 23.2 mm
